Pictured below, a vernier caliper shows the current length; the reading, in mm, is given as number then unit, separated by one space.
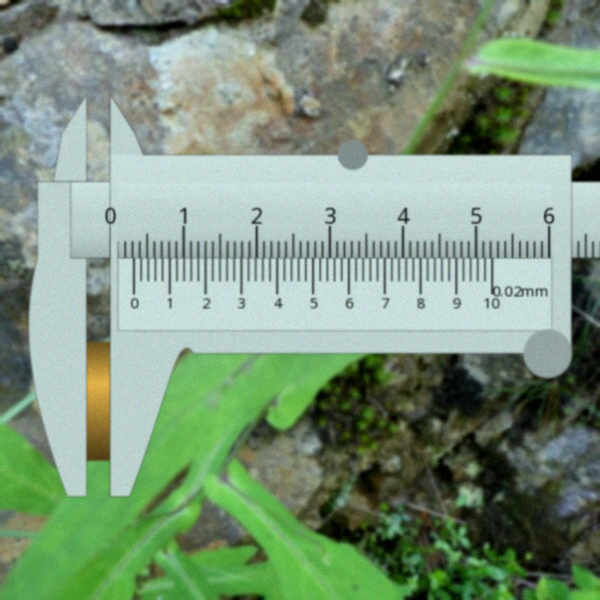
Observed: 3.2 mm
